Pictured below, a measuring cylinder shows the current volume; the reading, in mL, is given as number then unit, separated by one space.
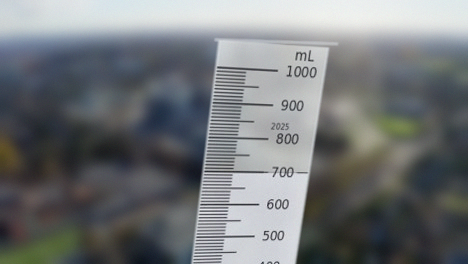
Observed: 700 mL
